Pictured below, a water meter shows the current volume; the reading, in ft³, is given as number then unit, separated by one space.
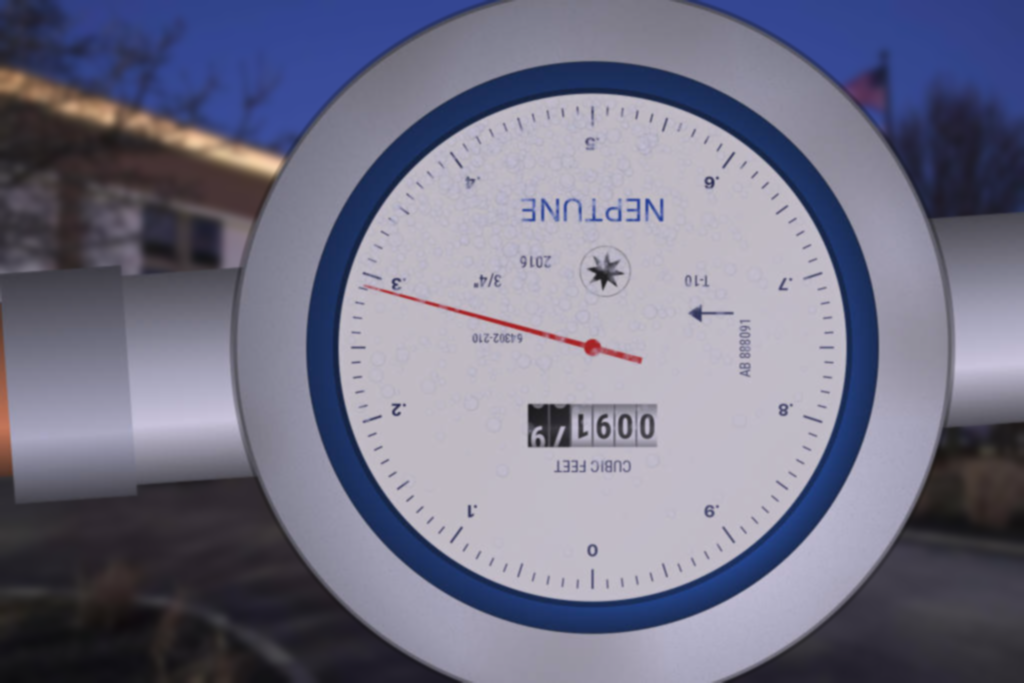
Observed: 9179.29 ft³
